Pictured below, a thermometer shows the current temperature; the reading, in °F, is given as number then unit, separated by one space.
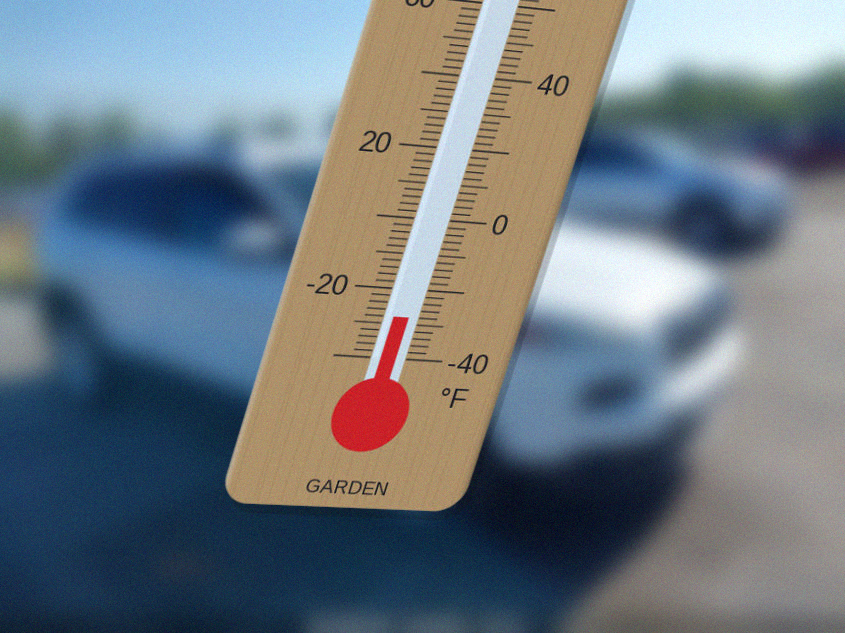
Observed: -28 °F
